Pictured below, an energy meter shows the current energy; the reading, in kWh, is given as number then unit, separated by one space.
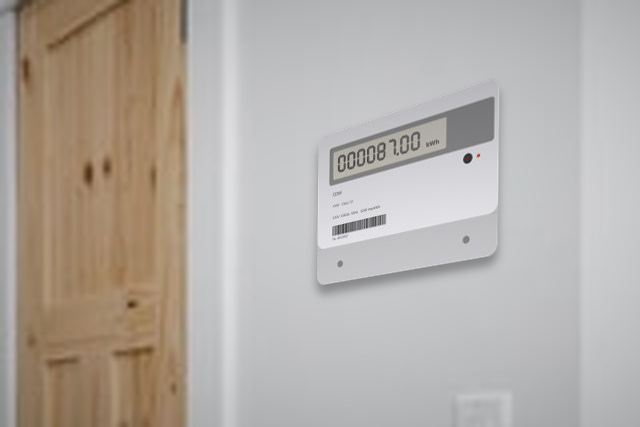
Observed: 87.00 kWh
